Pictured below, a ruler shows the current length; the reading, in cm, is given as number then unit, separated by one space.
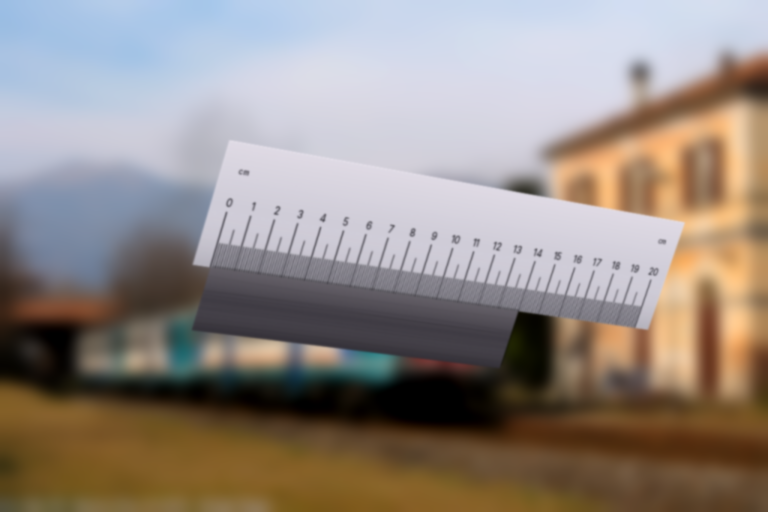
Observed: 14 cm
